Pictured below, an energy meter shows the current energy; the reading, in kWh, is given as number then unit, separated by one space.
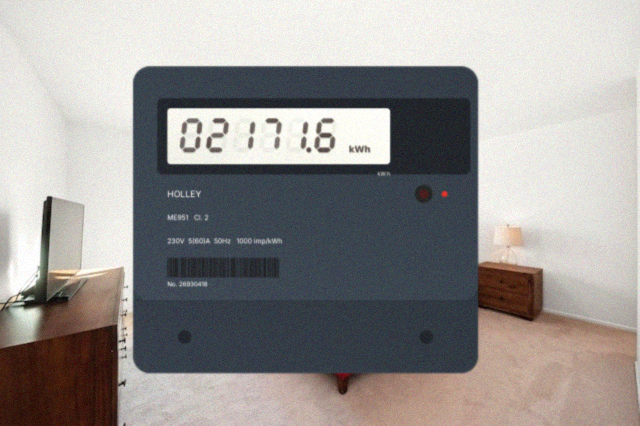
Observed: 2171.6 kWh
